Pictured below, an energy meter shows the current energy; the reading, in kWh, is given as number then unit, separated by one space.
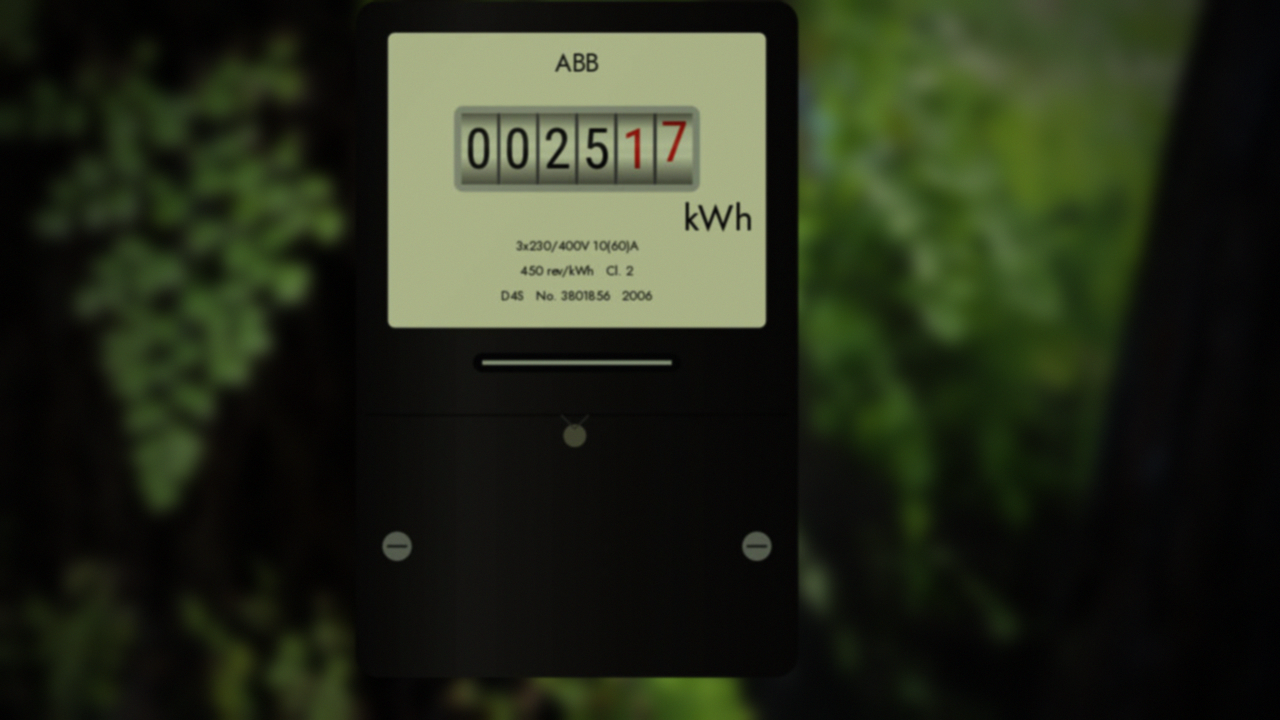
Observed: 25.17 kWh
